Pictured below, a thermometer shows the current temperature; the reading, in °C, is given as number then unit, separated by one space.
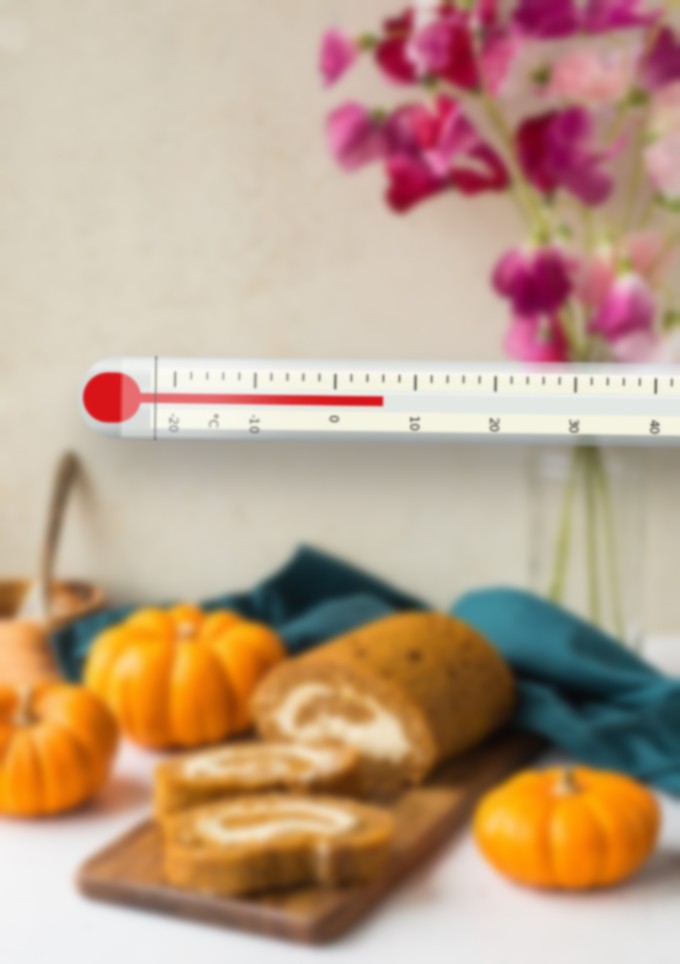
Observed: 6 °C
